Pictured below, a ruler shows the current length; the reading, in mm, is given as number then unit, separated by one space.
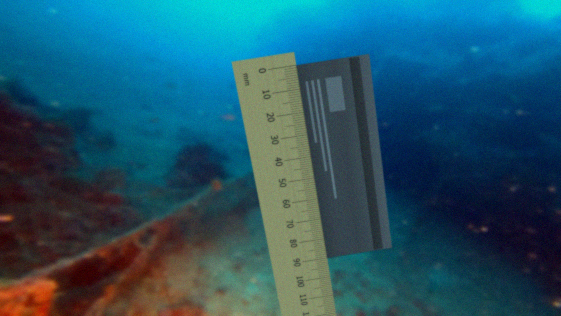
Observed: 90 mm
